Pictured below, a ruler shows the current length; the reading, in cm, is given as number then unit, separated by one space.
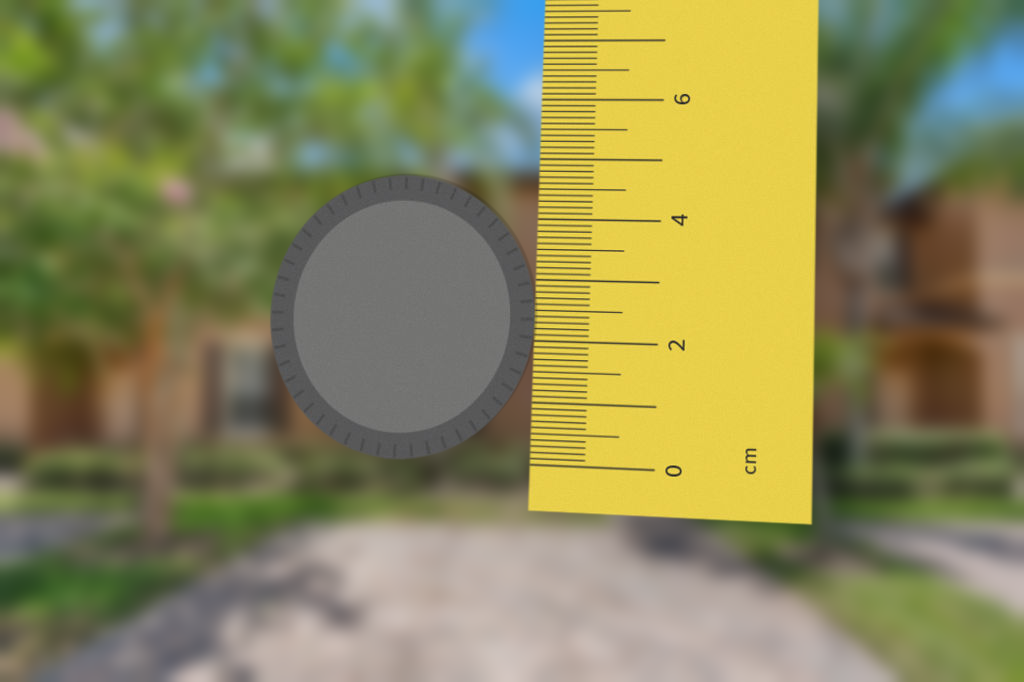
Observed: 4.7 cm
